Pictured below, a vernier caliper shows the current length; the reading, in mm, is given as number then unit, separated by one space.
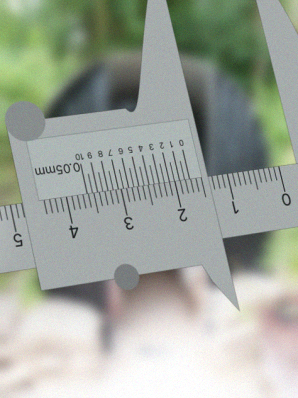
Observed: 17.2 mm
